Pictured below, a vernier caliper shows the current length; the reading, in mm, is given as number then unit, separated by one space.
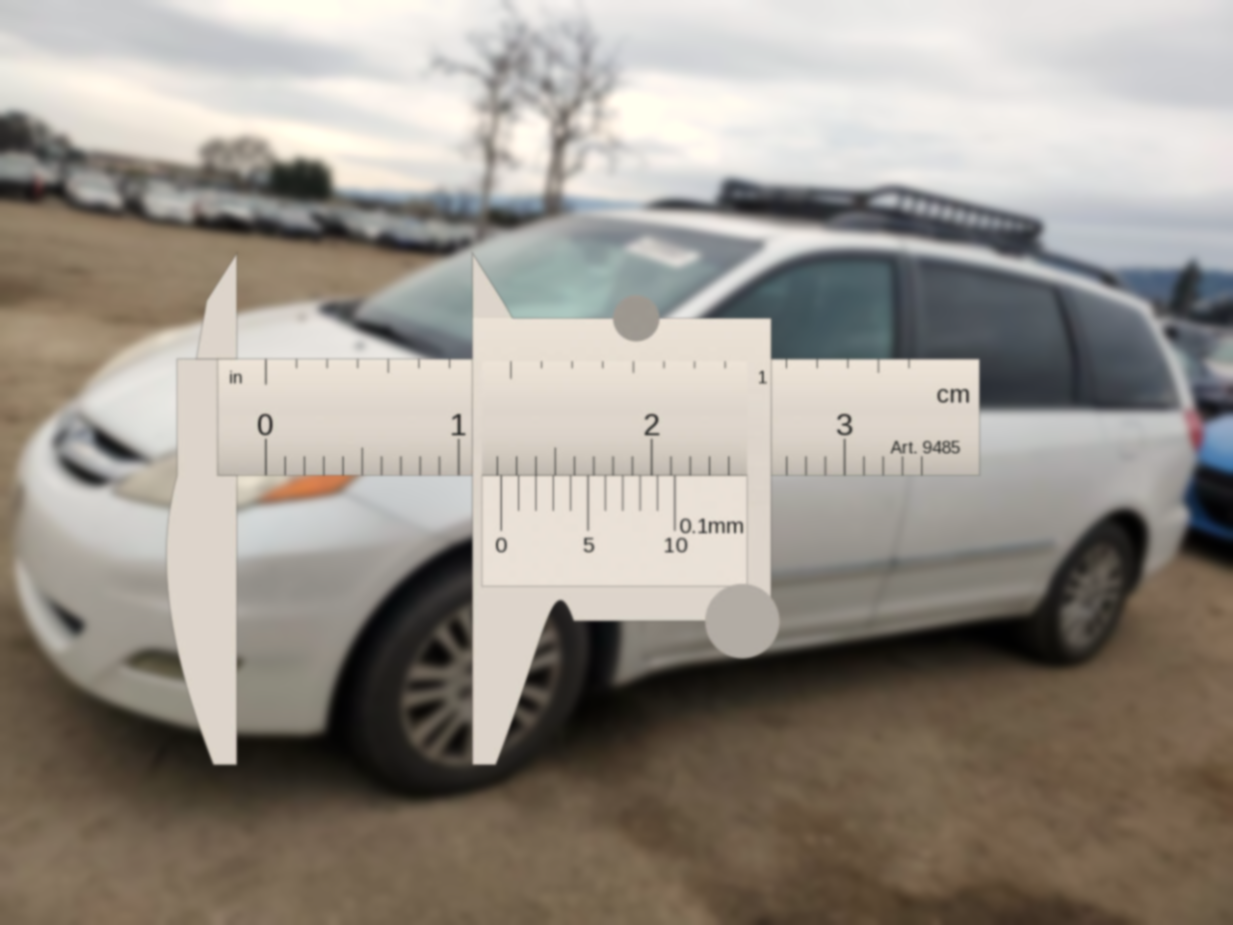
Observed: 12.2 mm
